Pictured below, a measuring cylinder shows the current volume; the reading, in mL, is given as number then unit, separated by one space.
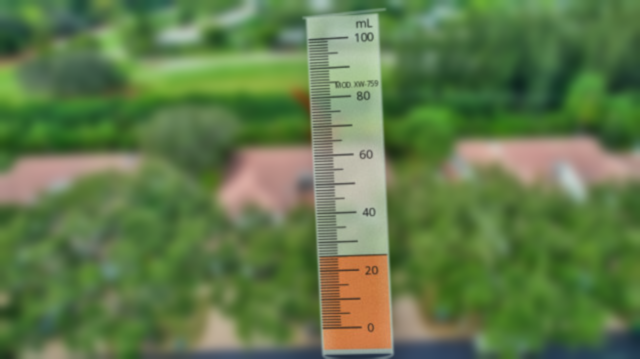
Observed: 25 mL
